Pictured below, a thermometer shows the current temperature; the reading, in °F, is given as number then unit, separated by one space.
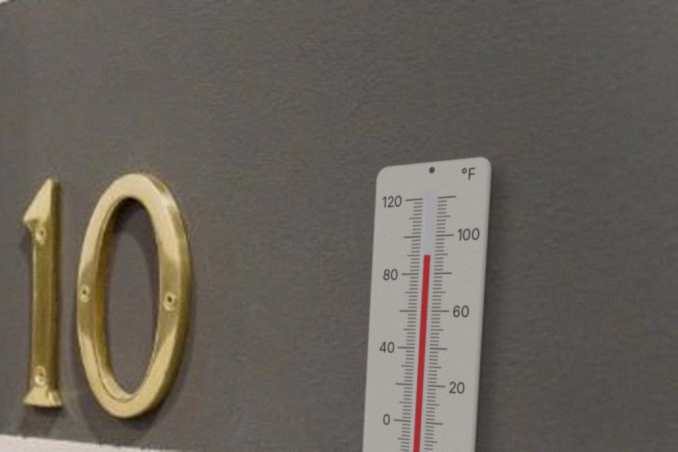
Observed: 90 °F
